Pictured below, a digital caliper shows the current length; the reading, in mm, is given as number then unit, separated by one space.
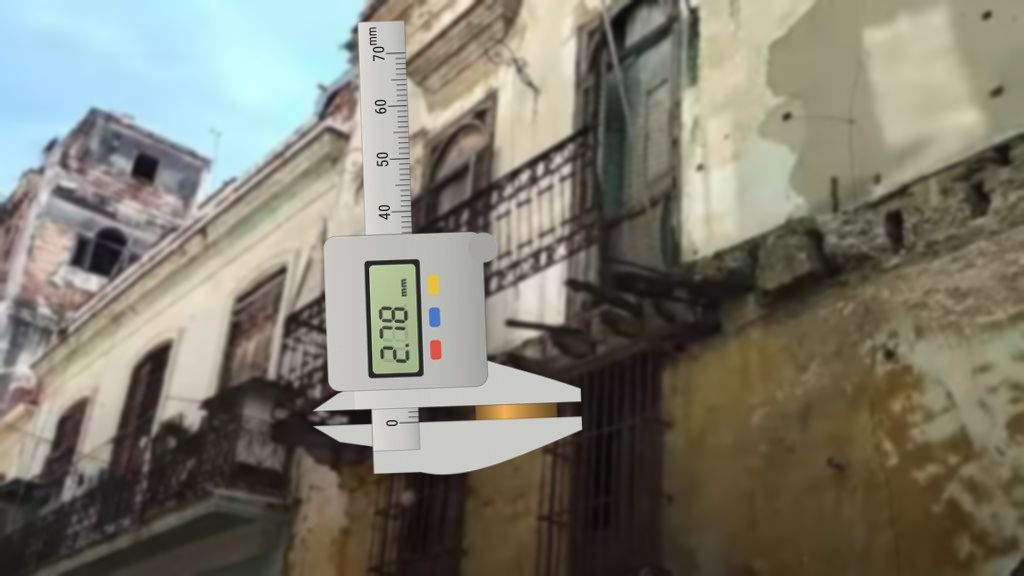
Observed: 2.78 mm
